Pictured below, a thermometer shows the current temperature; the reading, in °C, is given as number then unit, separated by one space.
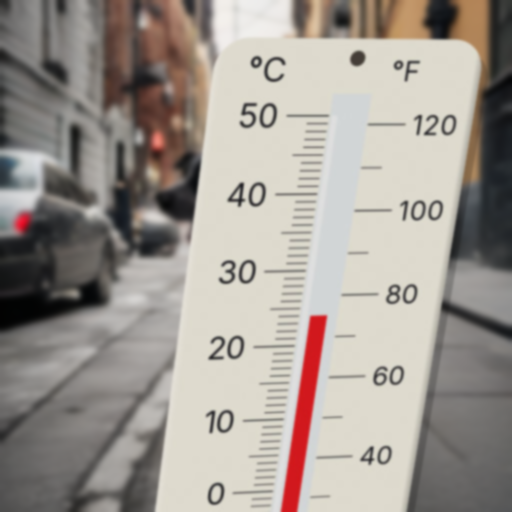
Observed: 24 °C
